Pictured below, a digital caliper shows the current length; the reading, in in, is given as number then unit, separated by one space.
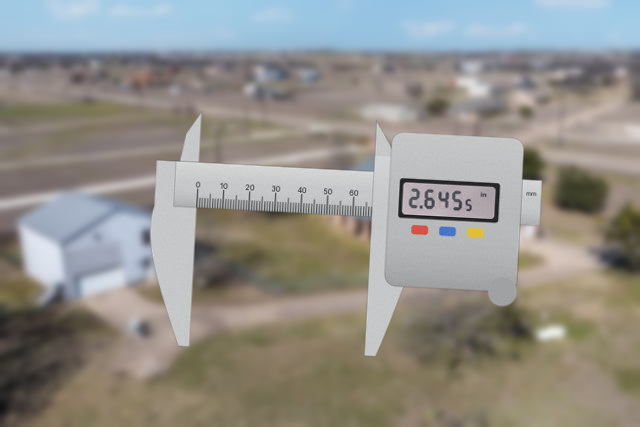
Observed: 2.6455 in
